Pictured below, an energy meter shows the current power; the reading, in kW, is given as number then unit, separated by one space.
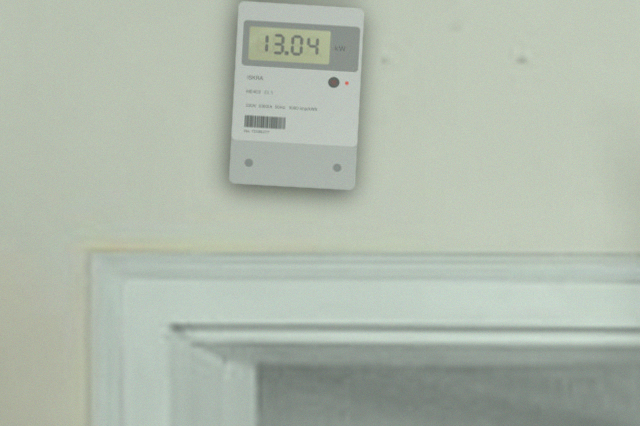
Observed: 13.04 kW
